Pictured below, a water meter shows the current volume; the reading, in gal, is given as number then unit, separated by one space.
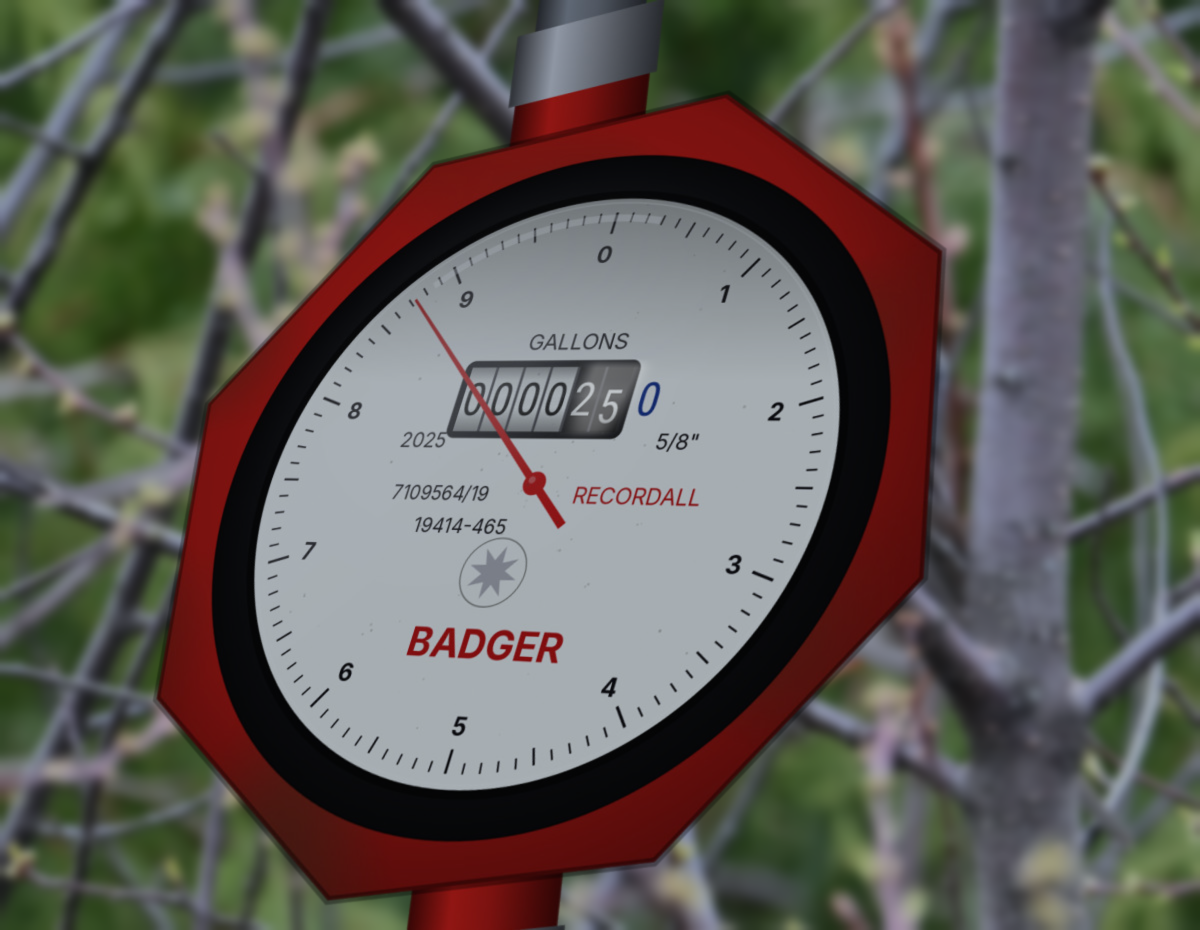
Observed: 248.7 gal
